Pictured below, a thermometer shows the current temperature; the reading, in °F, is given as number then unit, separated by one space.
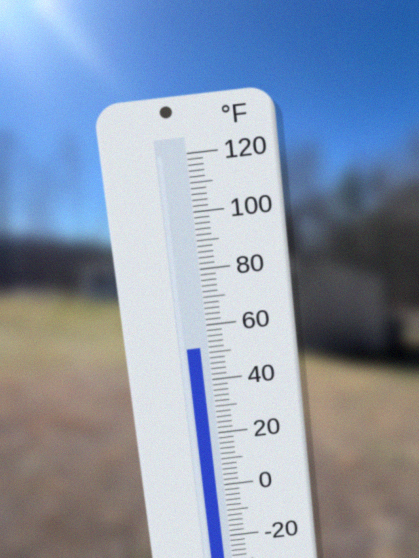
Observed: 52 °F
